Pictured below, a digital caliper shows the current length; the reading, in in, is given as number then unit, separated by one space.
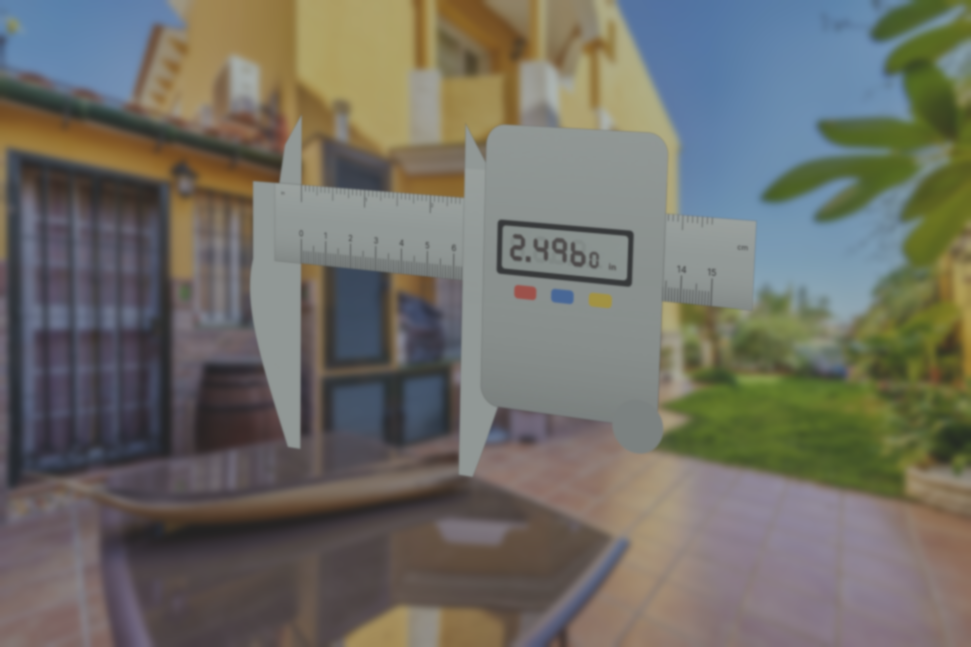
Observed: 2.4960 in
